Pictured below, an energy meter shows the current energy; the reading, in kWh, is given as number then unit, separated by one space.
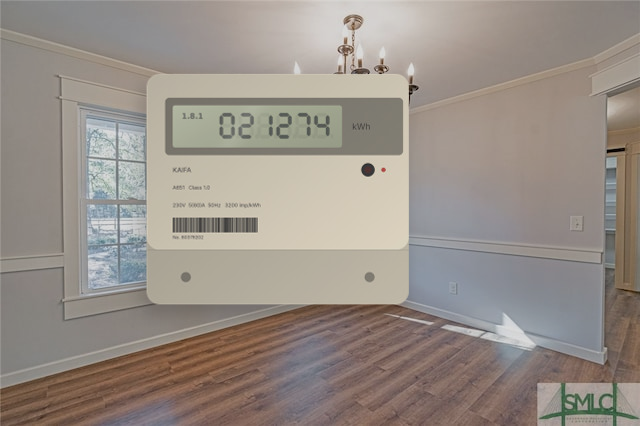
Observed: 21274 kWh
